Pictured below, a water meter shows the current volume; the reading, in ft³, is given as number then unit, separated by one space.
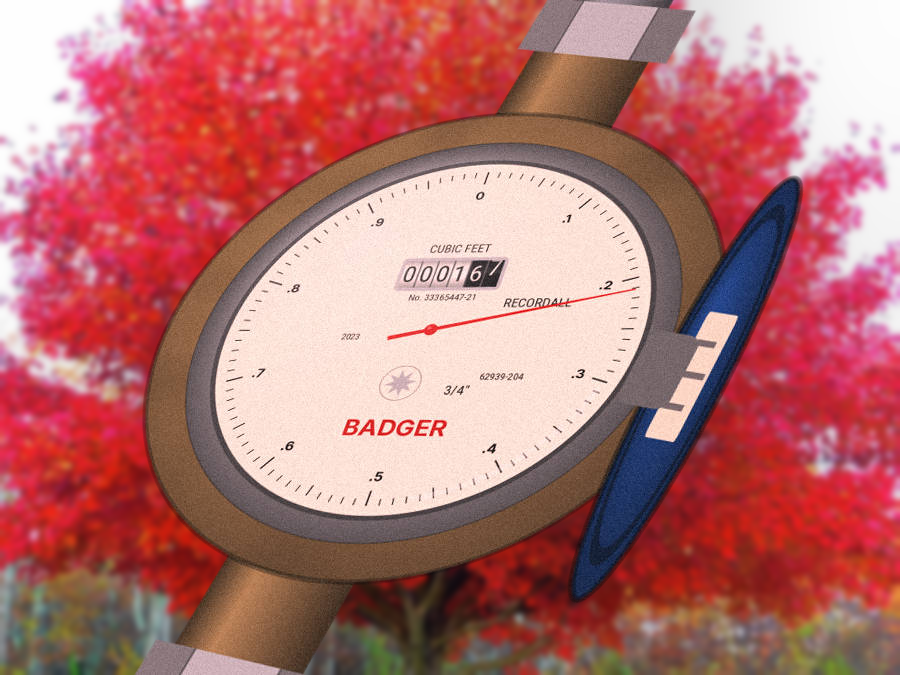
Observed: 167.21 ft³
